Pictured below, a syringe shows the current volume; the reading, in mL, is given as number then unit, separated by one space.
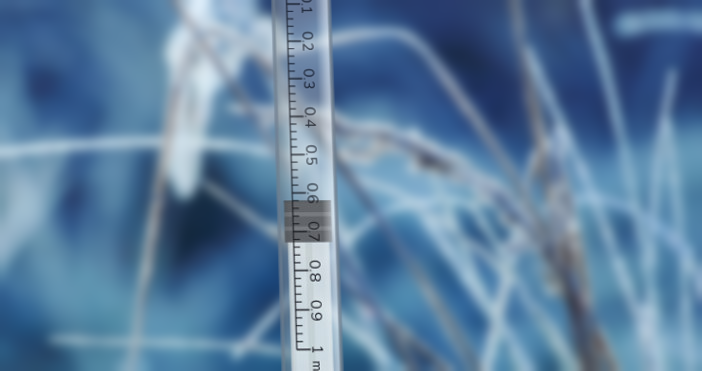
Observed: 0.62 mL
